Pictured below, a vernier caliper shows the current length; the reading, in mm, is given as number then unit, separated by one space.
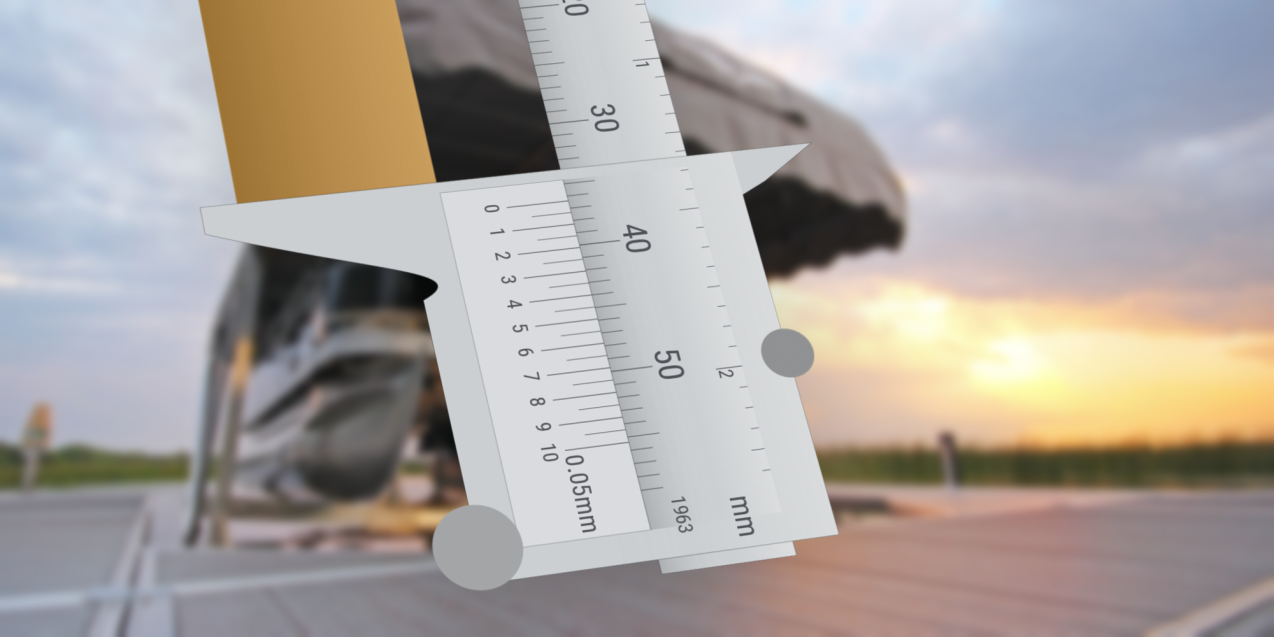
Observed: 36.4 mm
